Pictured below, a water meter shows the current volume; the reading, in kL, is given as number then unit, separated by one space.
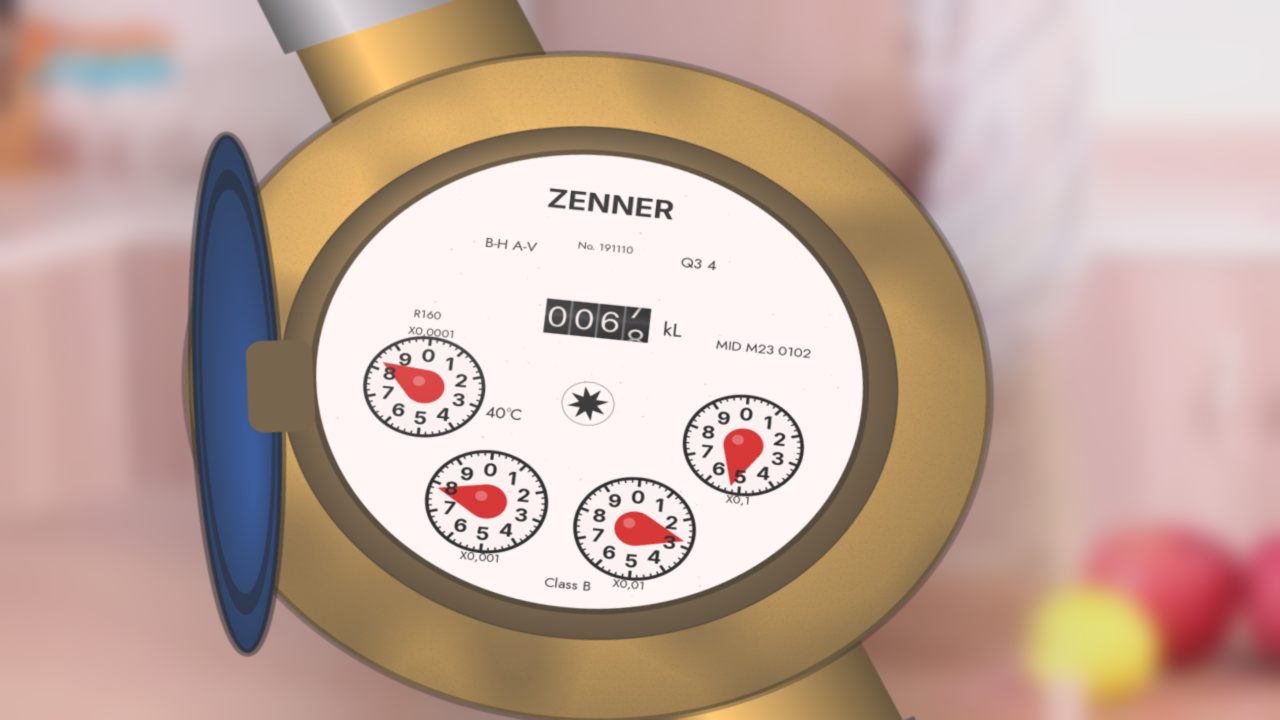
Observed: 67.5278 kL
